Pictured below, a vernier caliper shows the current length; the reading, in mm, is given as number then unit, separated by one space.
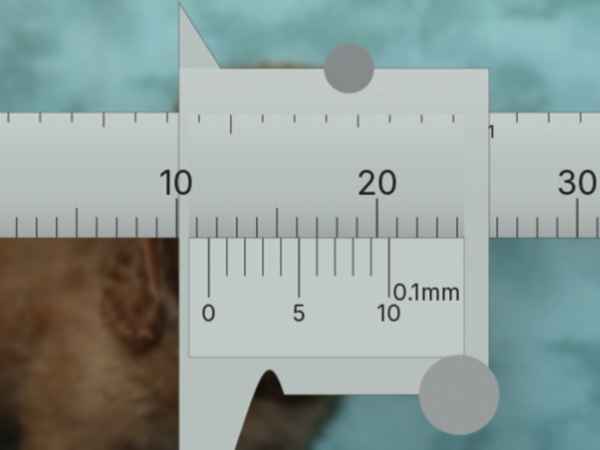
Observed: 11.6 mm
